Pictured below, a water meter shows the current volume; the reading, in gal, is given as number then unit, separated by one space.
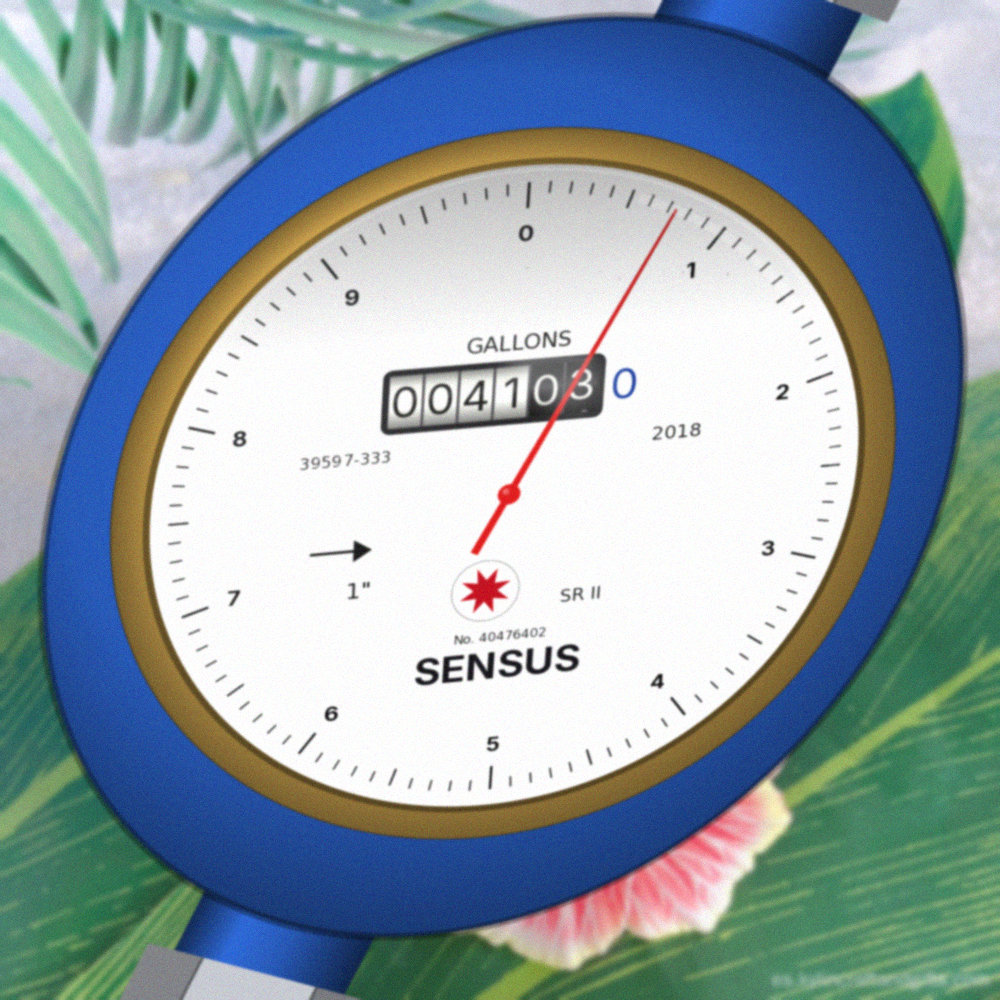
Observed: 41030.7 gal
